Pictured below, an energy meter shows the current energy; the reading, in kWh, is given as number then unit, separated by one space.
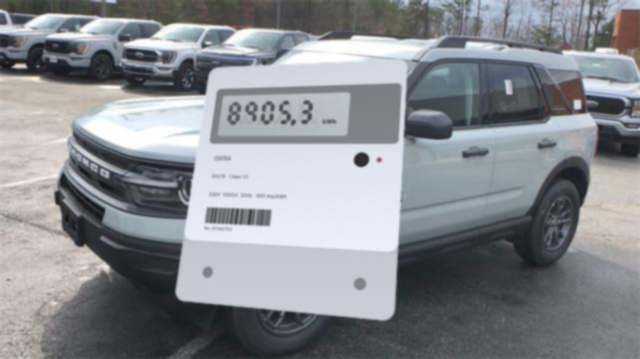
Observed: 8905.3 kWh
